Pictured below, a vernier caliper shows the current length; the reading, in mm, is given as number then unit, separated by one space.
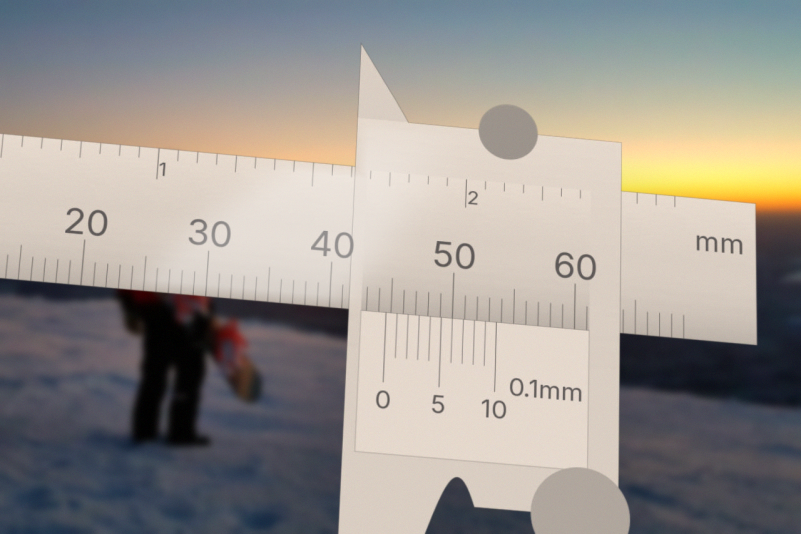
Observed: 44.6 mm
